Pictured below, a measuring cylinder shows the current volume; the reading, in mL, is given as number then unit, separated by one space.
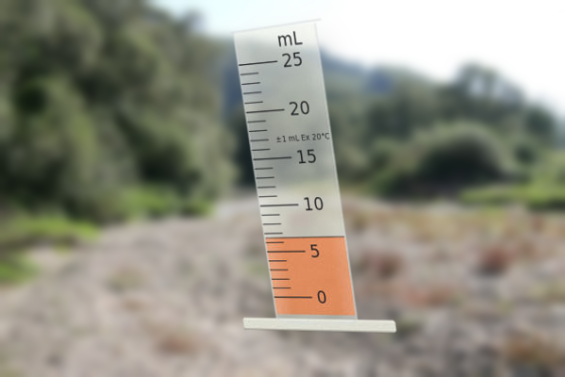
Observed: 6.5 mL
